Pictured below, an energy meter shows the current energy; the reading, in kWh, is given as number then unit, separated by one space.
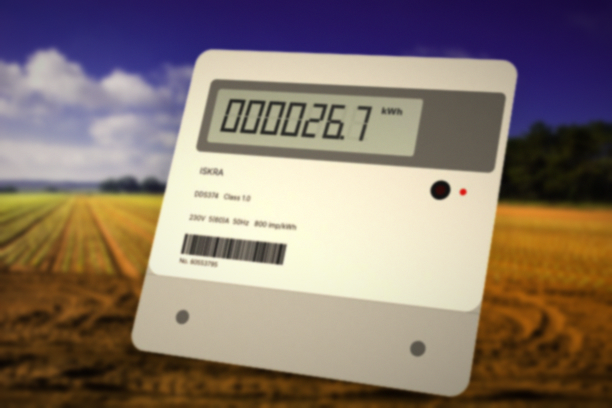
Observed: 26.7 kWh
